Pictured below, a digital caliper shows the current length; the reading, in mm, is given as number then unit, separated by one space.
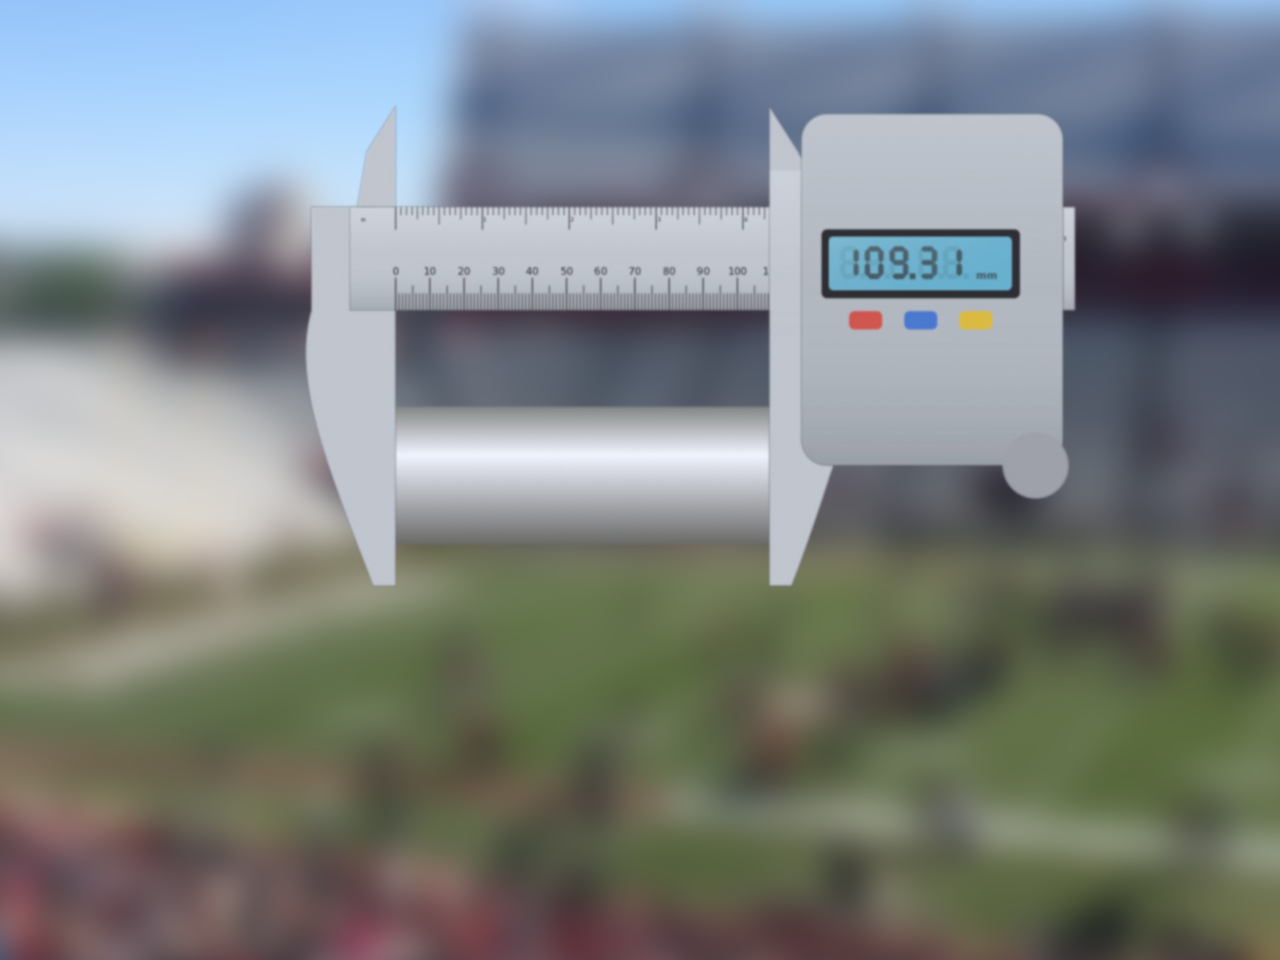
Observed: 109.31 mm
